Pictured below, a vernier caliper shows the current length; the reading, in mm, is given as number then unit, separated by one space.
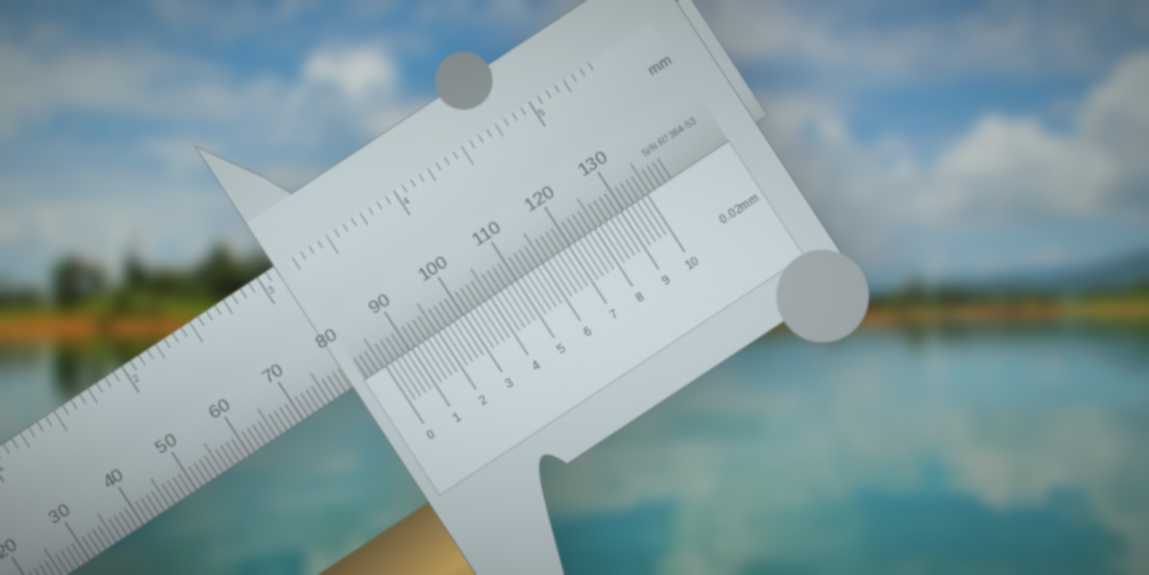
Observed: 85.5 mm
